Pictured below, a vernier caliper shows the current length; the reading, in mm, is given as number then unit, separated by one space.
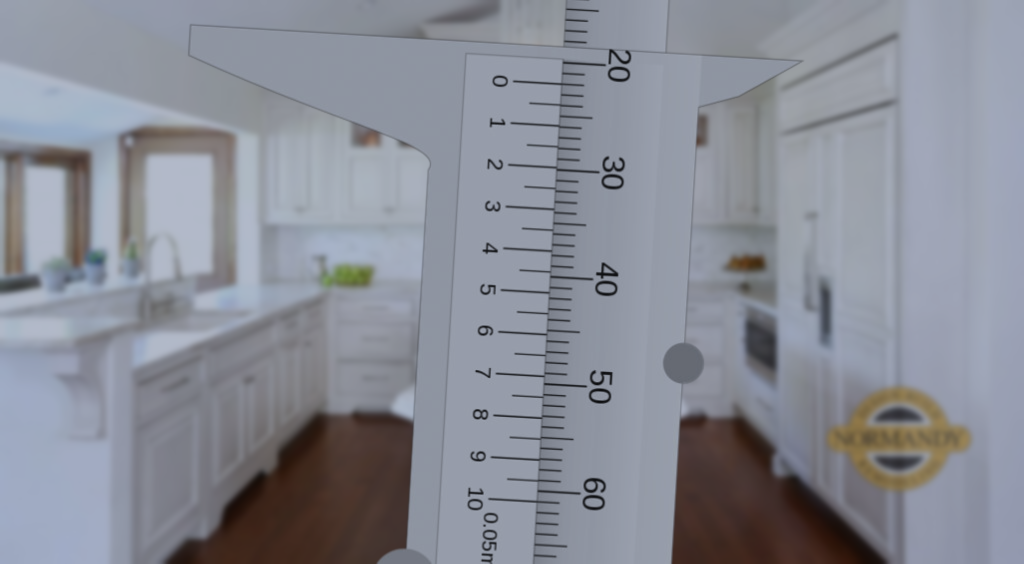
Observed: 22.0 mm
